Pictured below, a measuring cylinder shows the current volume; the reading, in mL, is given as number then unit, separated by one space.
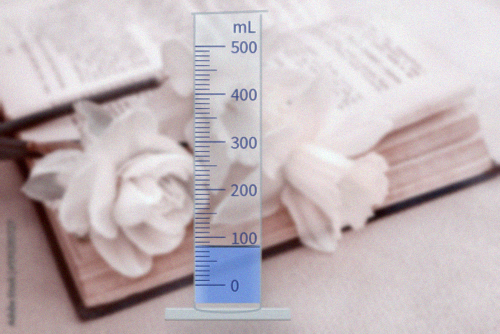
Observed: 80 mL
